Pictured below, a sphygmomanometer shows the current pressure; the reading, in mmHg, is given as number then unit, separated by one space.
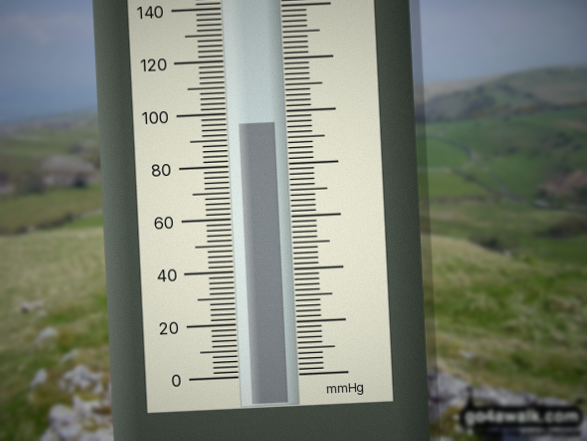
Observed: 96 mmHg
